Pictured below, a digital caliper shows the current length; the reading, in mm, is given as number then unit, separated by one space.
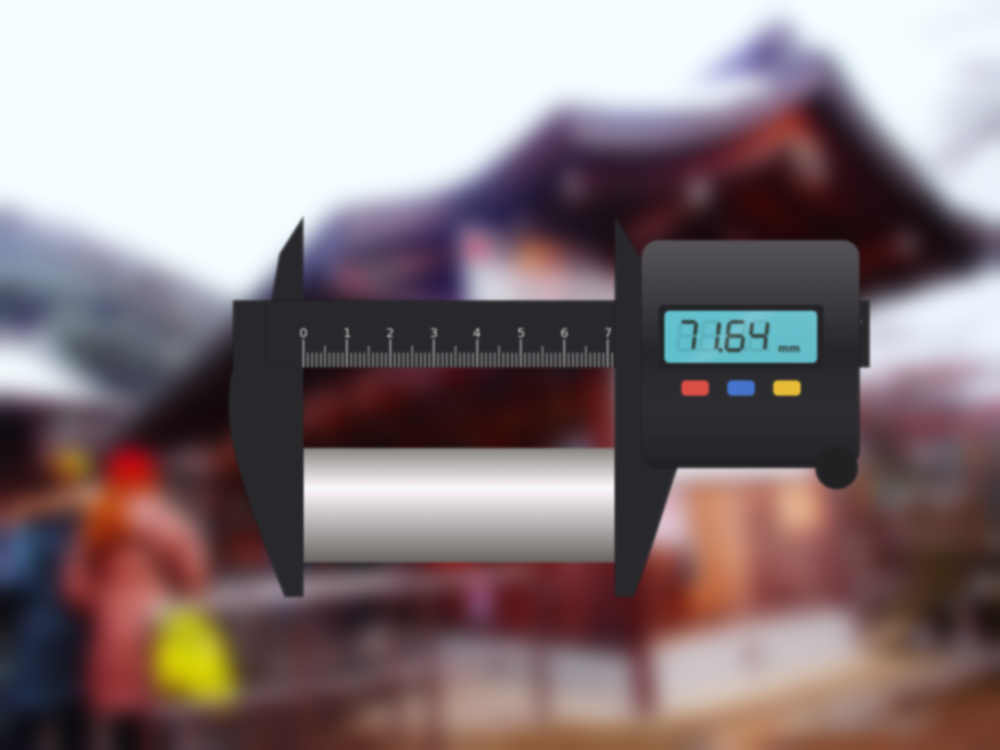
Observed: 71.64 mm
